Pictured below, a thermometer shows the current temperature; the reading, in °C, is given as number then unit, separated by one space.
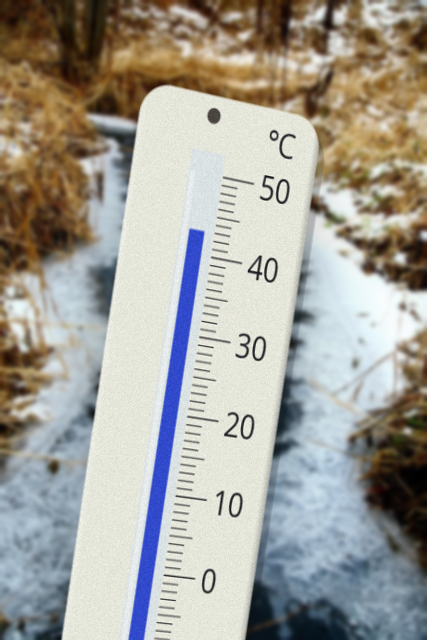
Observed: 43 °C
